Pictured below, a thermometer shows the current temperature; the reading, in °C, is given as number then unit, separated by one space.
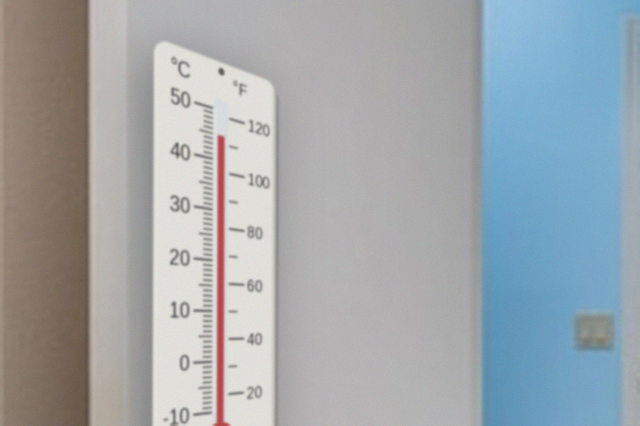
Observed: 45 °C
